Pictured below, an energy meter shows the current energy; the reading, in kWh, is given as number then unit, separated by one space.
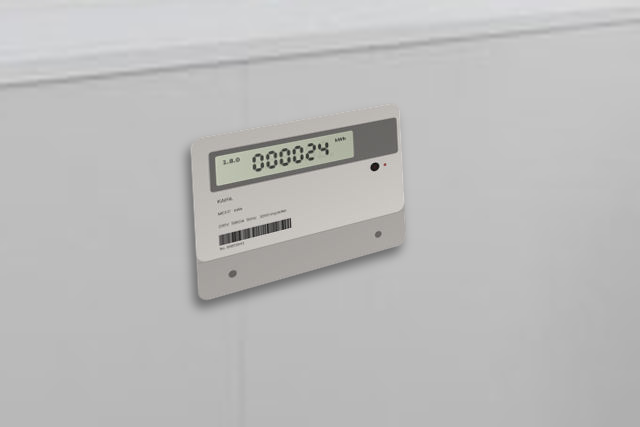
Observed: 24 kWh
